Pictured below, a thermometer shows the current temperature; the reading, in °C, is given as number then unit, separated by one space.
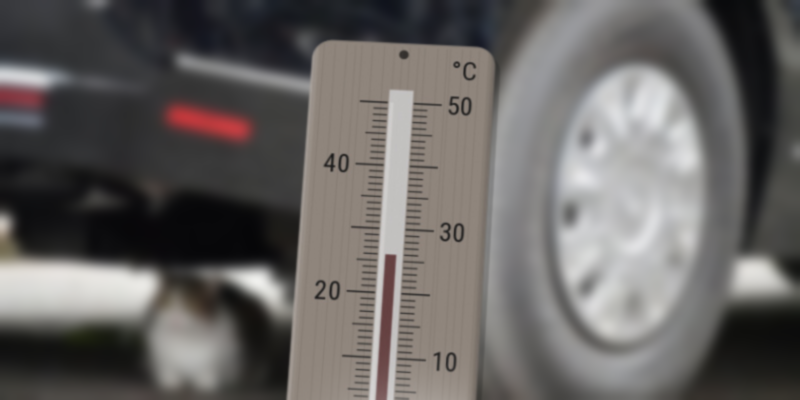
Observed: 26 °C
